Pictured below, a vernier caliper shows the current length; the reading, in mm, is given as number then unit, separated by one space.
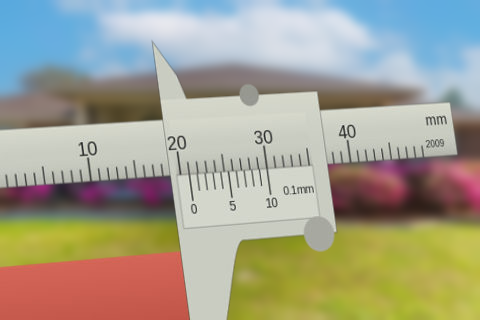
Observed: 21.0 mm
